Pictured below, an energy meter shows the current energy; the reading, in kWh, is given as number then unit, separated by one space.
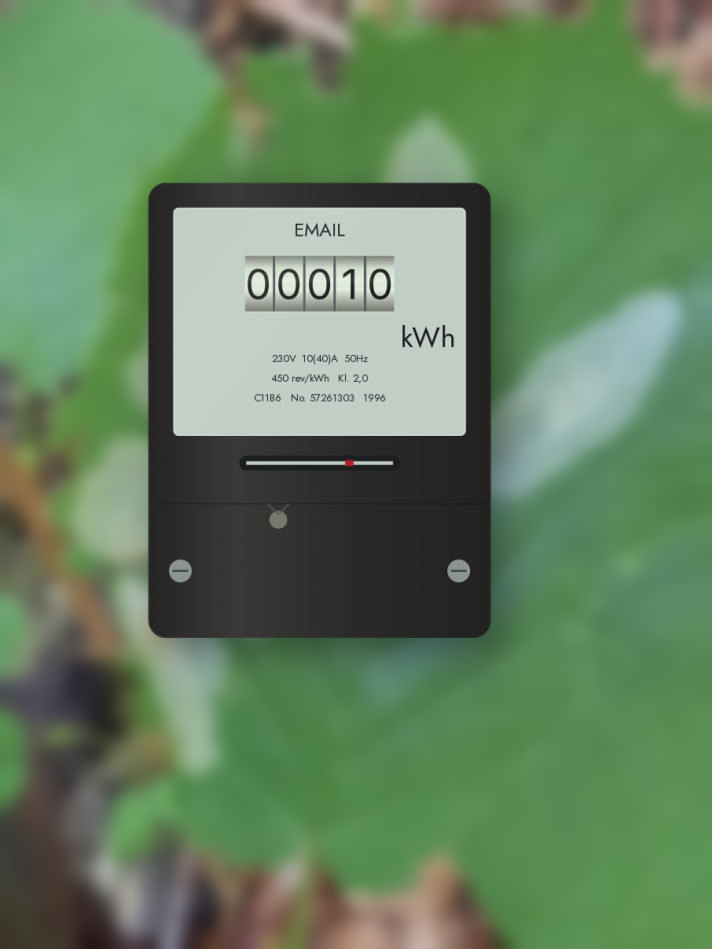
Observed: 10 kWh
